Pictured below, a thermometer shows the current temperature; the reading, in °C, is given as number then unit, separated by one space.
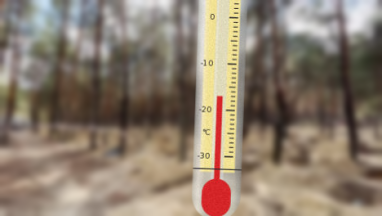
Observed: -17 °C
